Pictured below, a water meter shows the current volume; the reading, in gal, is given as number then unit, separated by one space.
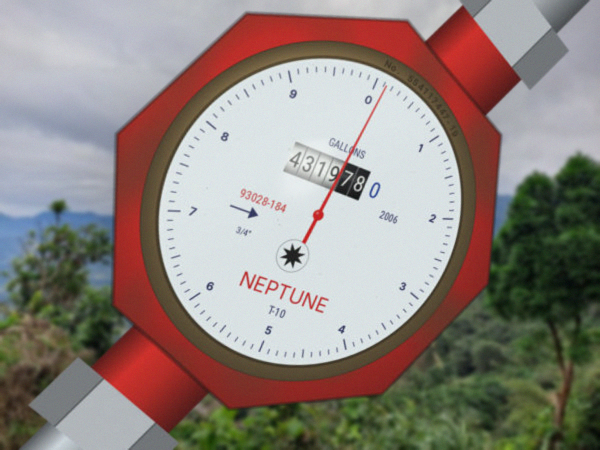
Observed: 4319780.1 gal
